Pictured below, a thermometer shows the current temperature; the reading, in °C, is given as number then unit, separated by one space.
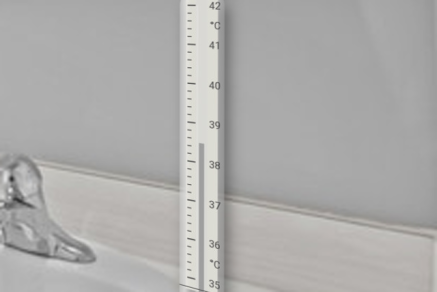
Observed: 38.5 °C
